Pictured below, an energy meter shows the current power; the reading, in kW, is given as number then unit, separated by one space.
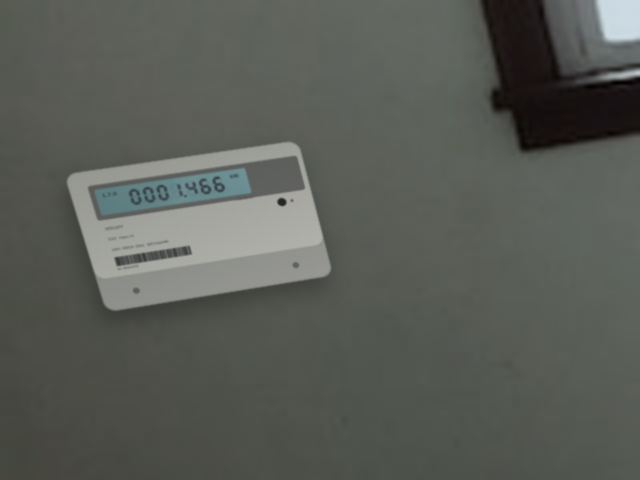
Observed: 1.466 kW
